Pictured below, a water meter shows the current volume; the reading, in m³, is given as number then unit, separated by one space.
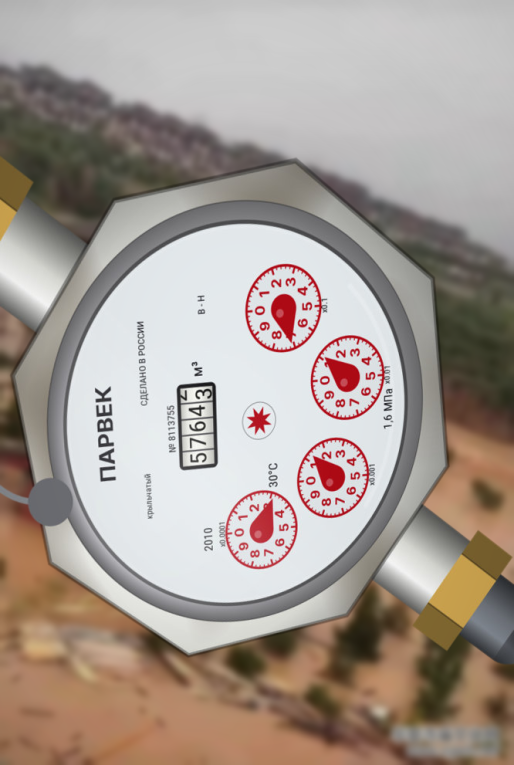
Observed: 57642.7113 m³
